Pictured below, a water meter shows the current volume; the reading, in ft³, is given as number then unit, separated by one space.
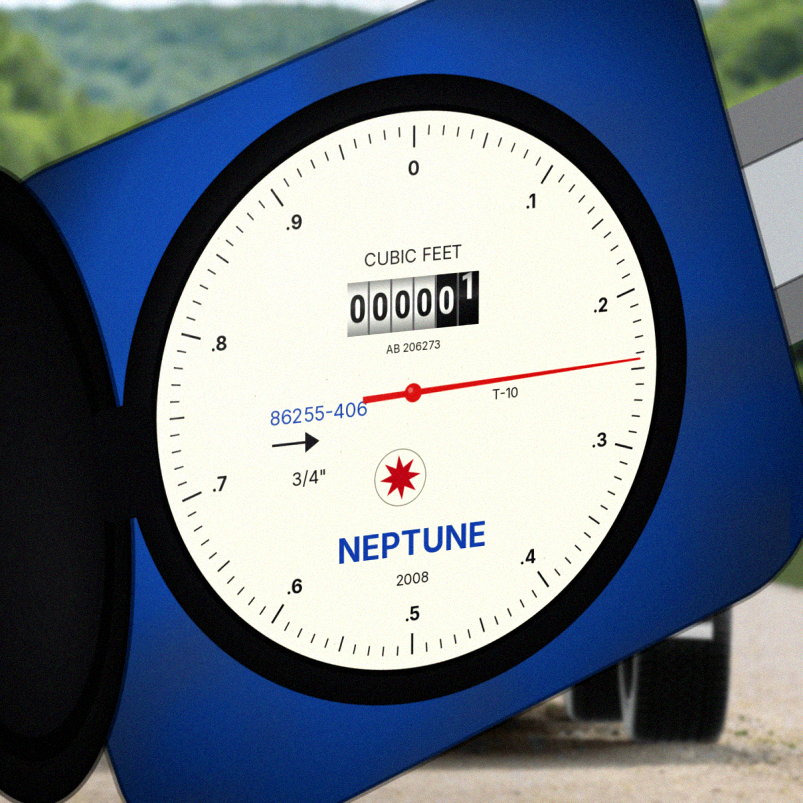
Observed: 1.24 ft³
